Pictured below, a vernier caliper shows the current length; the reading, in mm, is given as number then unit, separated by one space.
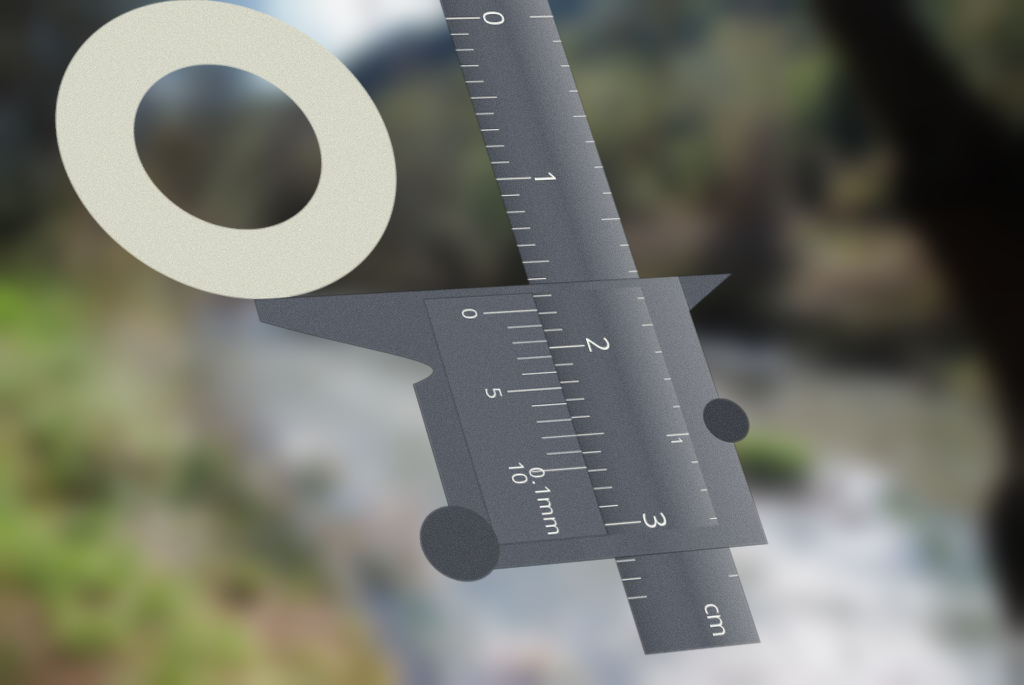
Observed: 17.8 mm
